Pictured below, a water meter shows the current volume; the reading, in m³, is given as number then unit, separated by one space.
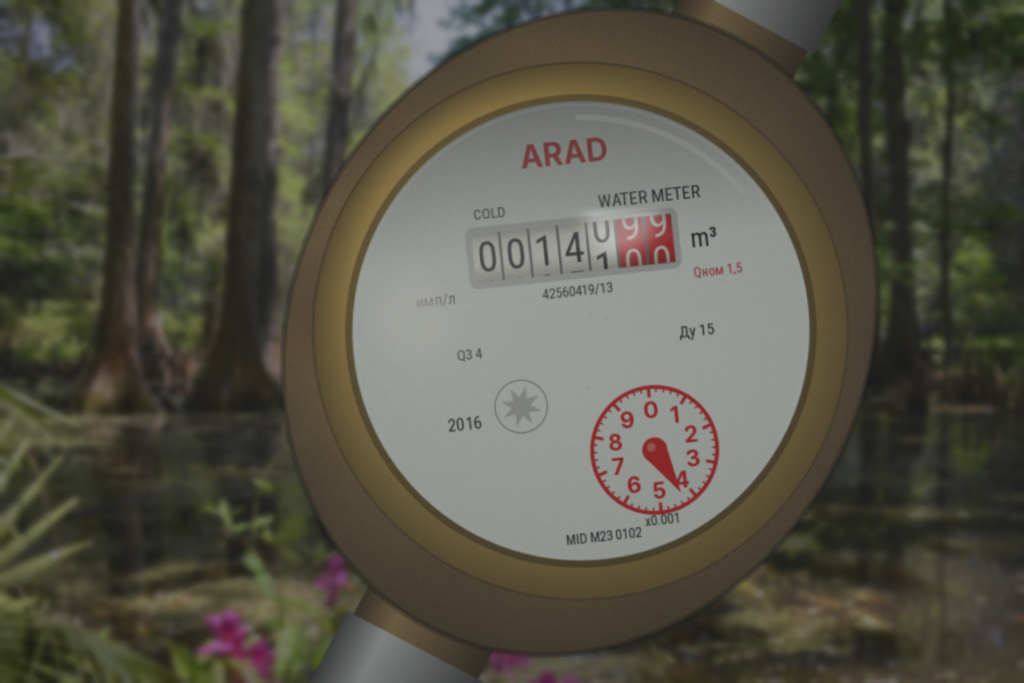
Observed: 140.994 m³
